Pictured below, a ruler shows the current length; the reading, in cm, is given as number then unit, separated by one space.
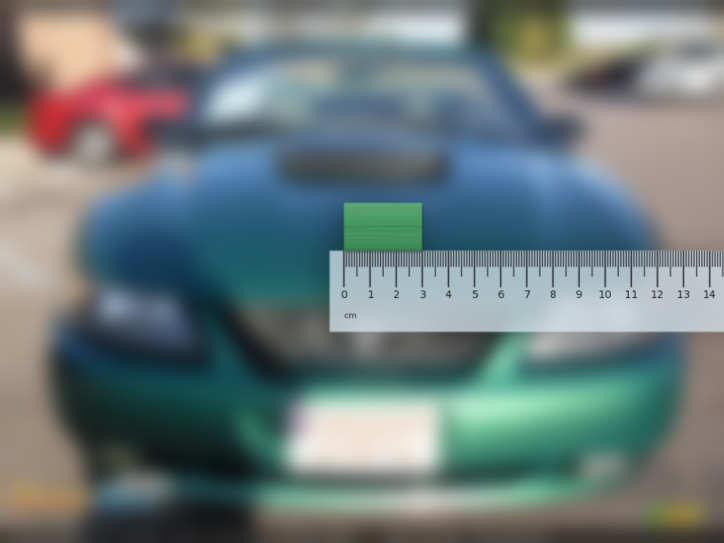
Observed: 3 cm
